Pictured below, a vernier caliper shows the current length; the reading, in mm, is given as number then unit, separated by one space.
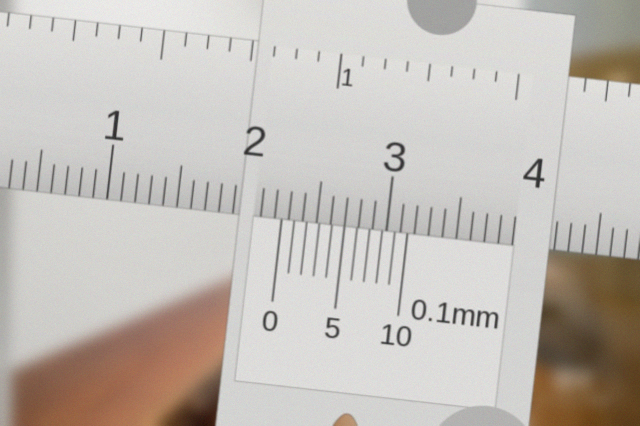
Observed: 22.5 mm
